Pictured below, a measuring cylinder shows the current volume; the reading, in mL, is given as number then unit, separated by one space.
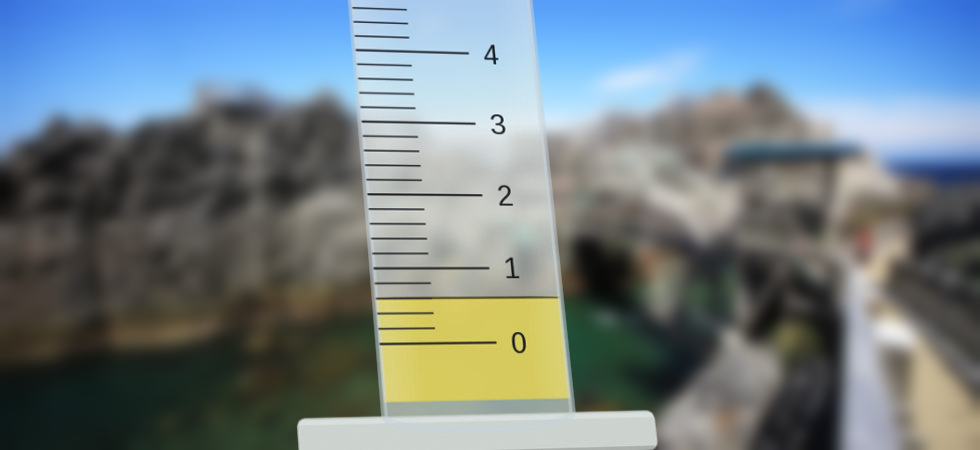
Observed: 0.6 mL
